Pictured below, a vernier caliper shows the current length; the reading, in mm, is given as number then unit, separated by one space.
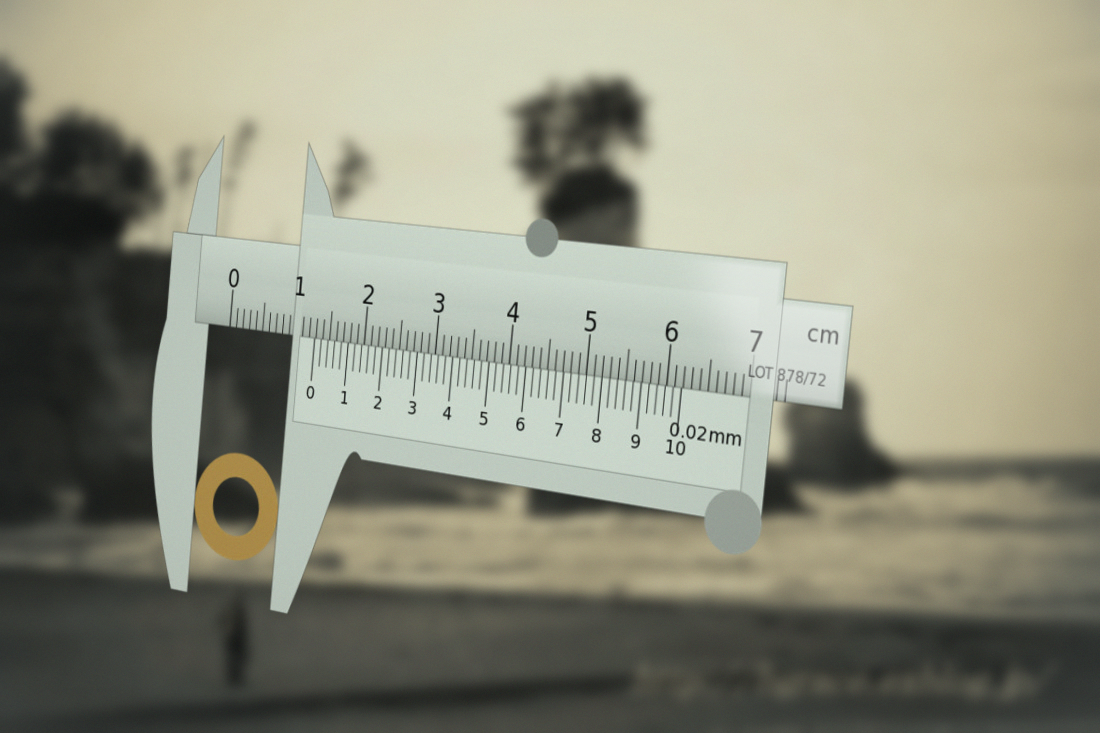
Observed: 12.8 mm
